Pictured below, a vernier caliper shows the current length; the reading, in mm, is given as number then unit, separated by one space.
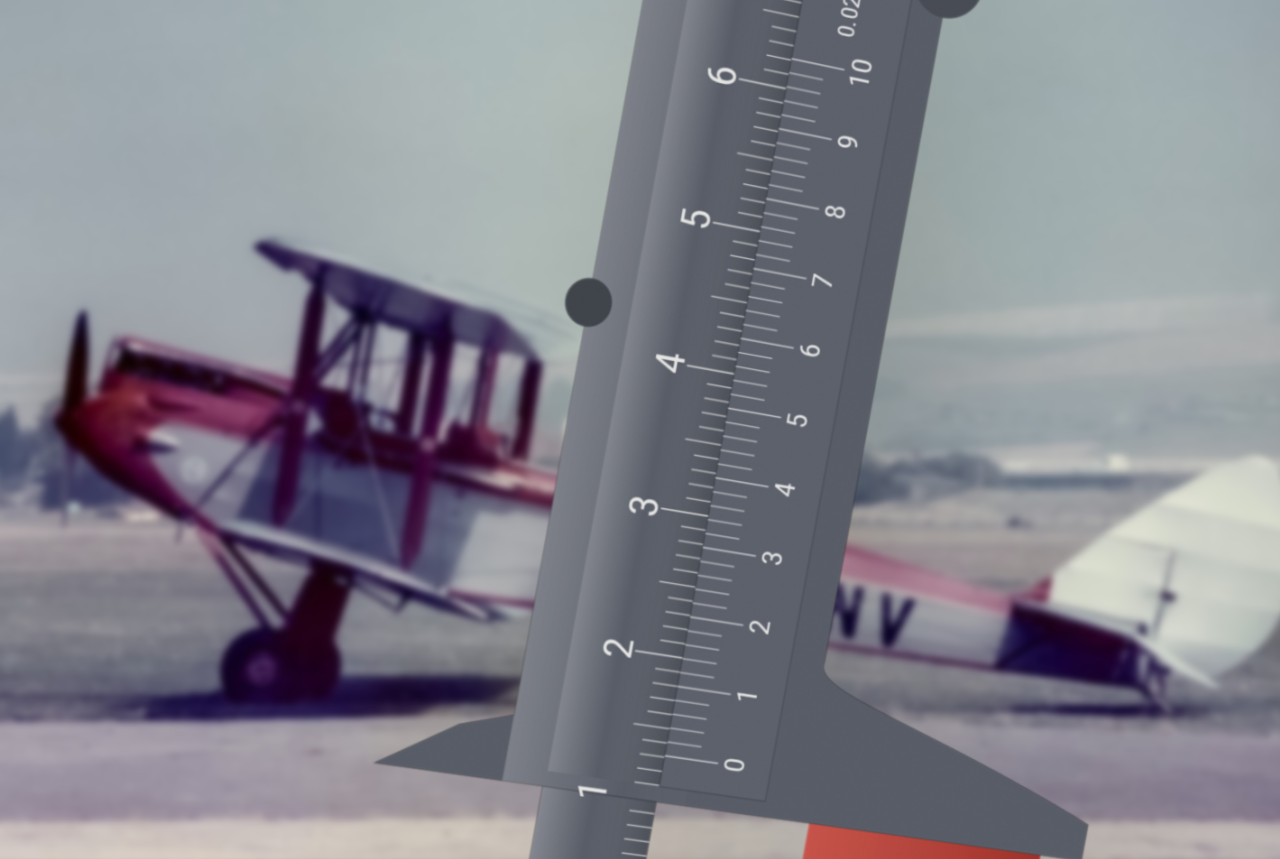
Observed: 13.1 mm
